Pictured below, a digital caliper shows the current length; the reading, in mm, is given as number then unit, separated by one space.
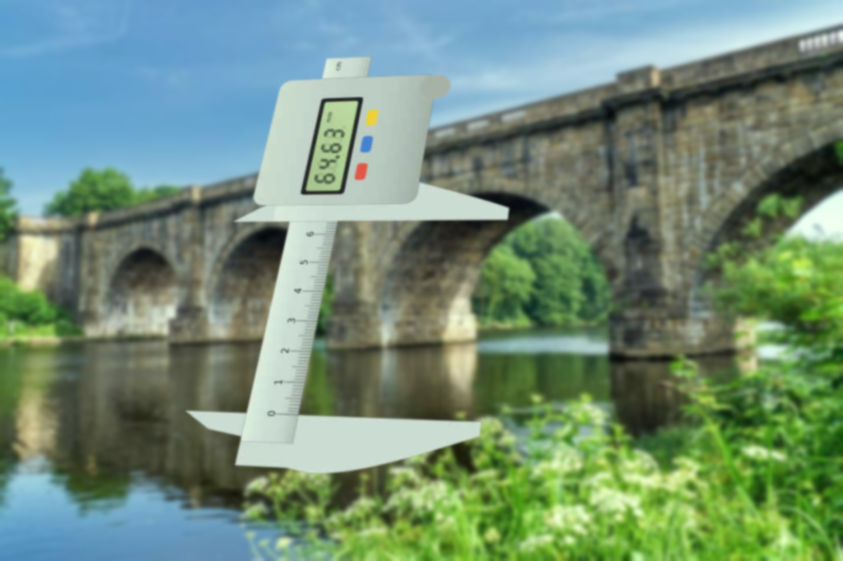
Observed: 64.63 mm
